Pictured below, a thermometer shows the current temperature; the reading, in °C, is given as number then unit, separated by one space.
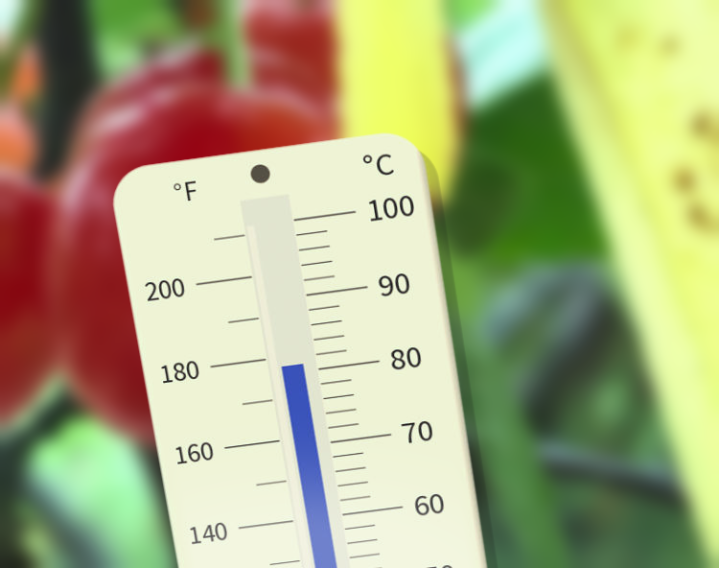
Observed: 81 °C
